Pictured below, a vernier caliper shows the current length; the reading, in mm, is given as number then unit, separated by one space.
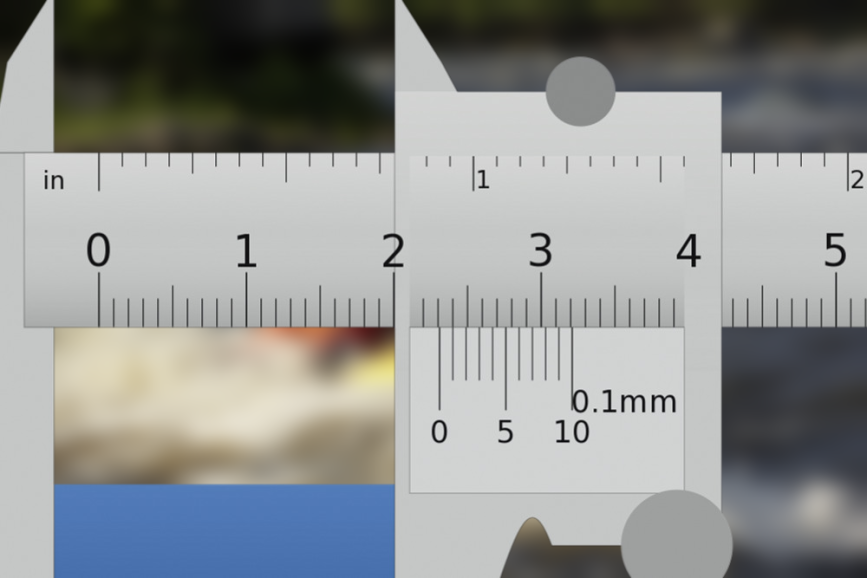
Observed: 23.1 mm
